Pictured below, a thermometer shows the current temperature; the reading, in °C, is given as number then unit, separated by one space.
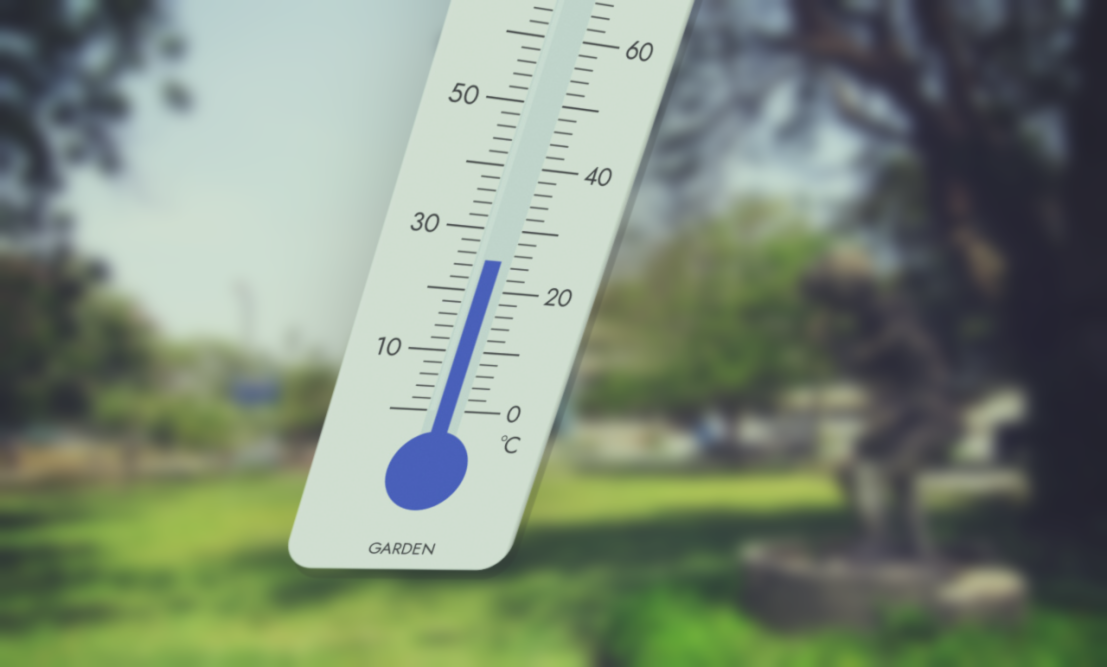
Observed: 25 °C
